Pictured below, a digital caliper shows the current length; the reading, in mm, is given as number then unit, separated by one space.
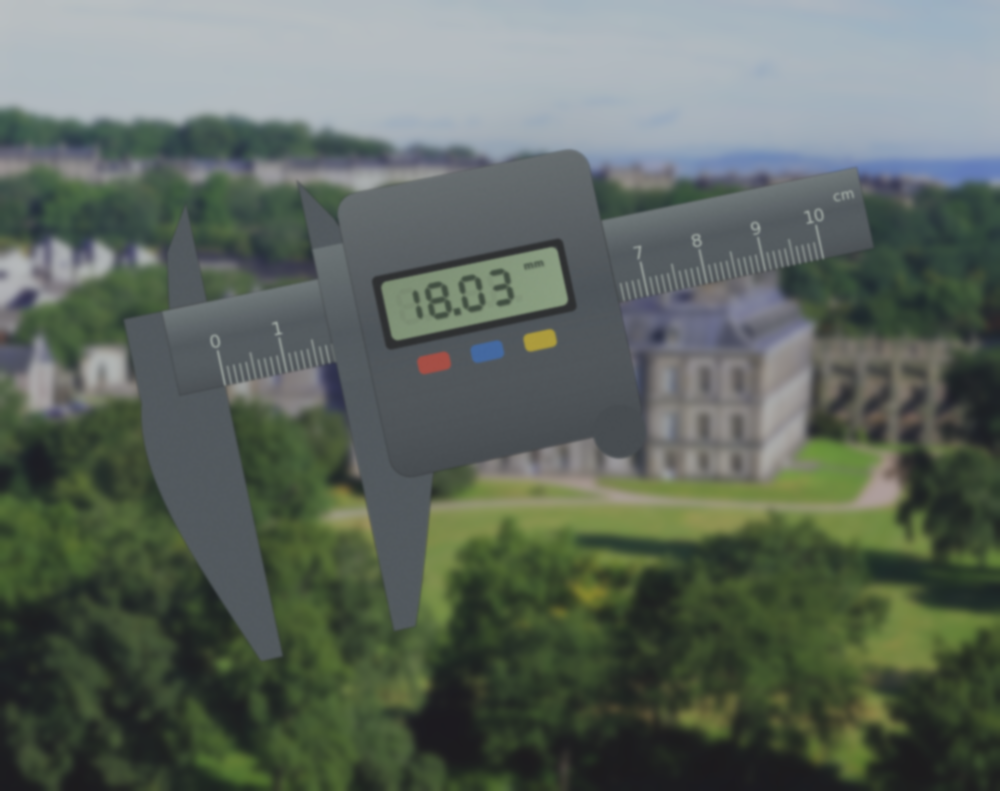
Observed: 18.03 mm
